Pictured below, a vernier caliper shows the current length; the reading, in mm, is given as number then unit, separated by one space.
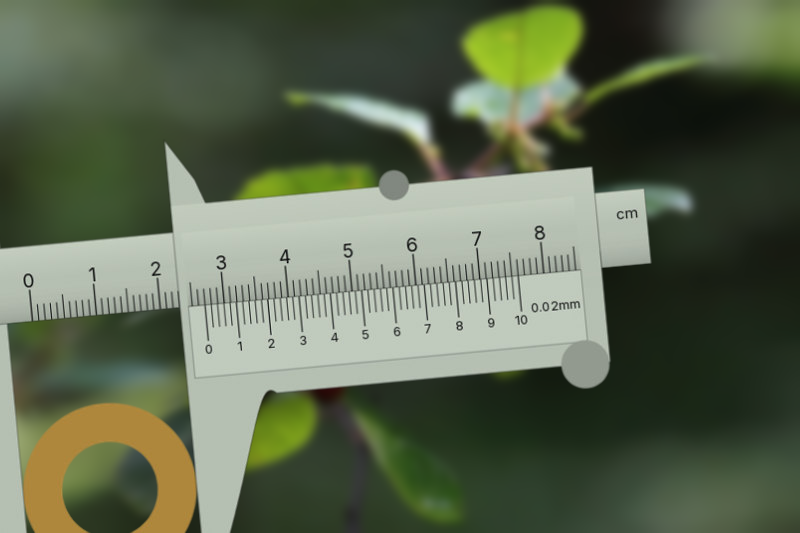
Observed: 27.0 mm
